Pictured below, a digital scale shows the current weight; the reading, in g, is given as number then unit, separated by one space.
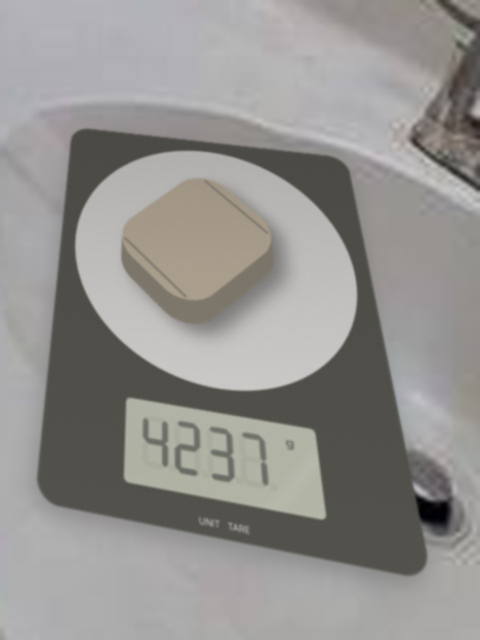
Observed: 4237 g
